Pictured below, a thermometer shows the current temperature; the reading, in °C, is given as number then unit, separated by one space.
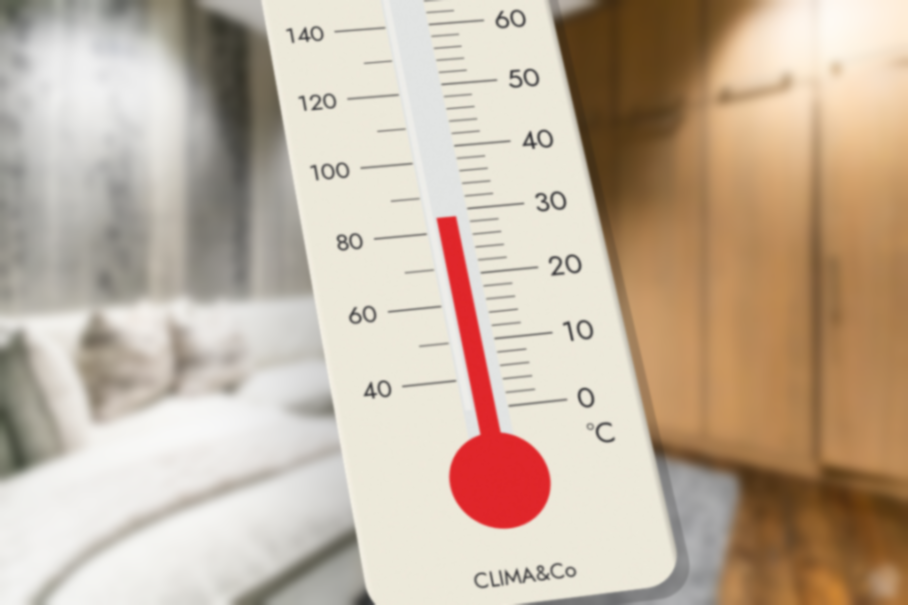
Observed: 29 °C
